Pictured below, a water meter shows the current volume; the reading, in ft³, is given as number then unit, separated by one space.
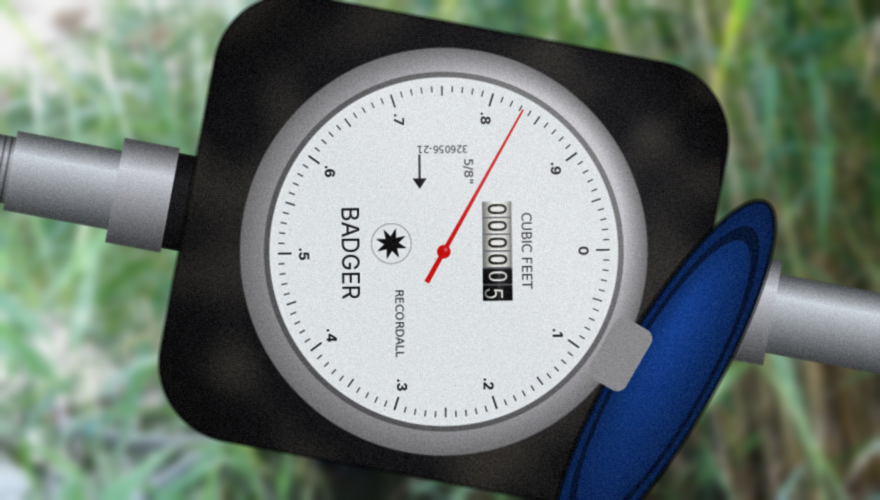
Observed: 4.83 ft³
